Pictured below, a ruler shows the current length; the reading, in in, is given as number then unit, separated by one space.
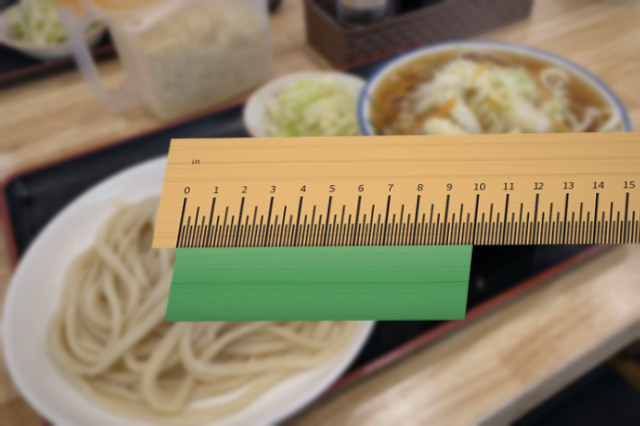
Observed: 10 in
